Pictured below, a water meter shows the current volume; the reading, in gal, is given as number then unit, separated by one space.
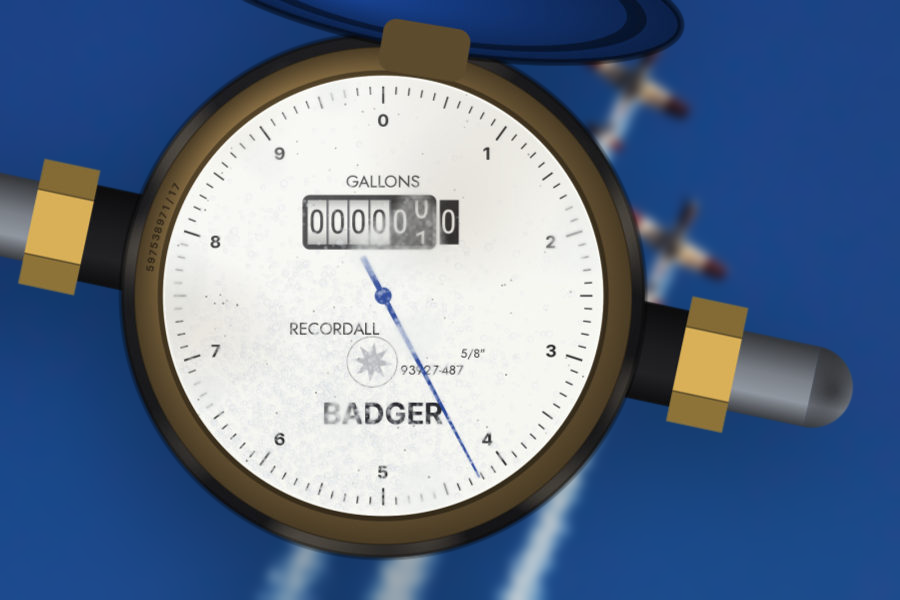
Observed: 4.2 gal
